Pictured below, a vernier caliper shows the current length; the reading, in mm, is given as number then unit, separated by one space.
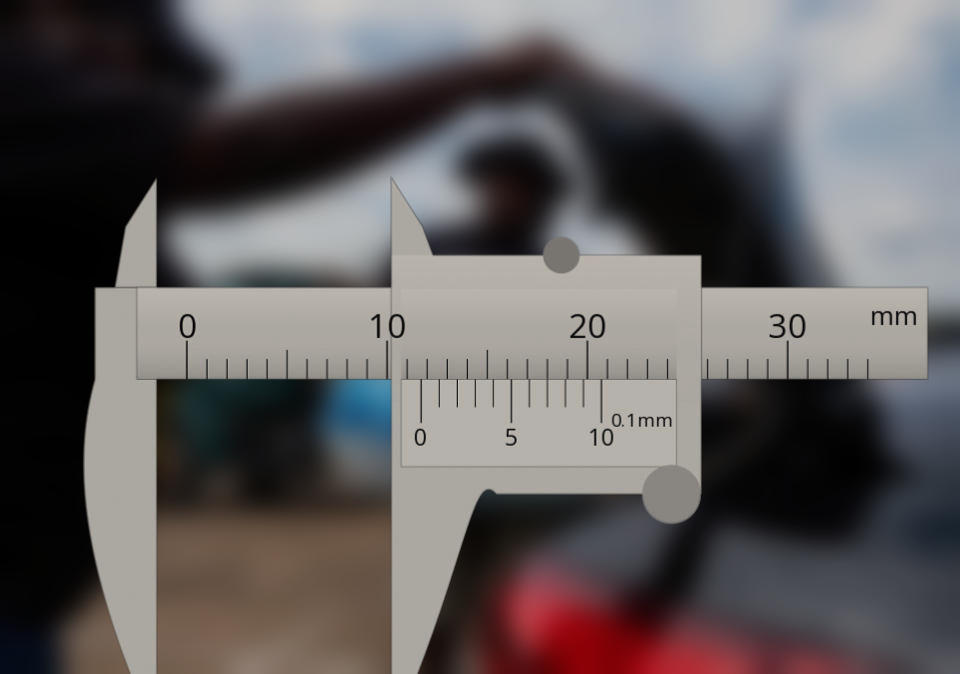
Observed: 11.7 mm
